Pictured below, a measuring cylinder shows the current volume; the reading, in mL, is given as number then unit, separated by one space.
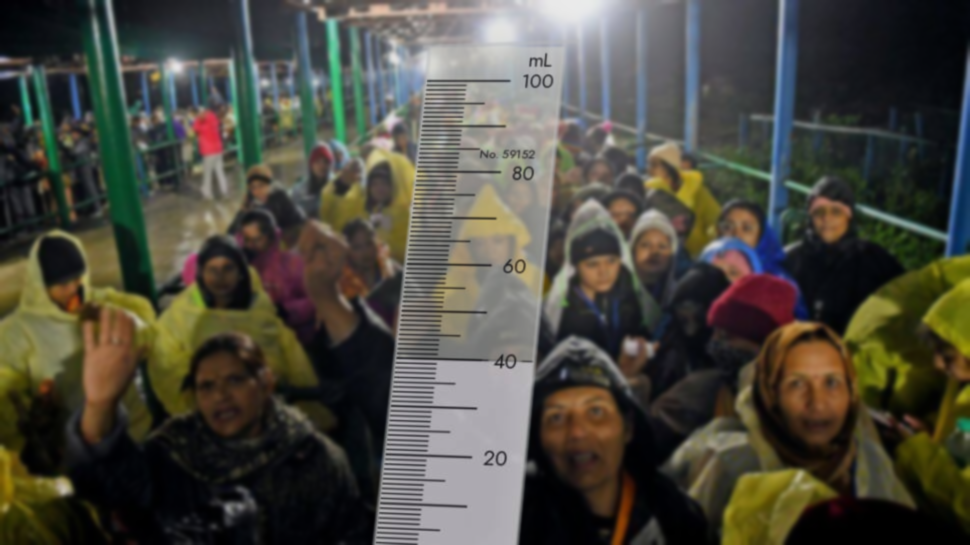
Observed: 40 mL
